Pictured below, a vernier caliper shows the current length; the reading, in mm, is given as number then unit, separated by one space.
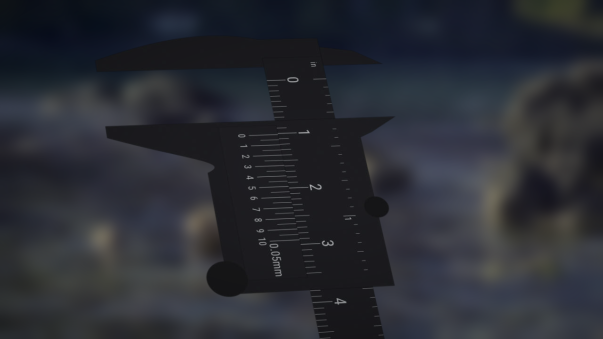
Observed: 10.2 mm
